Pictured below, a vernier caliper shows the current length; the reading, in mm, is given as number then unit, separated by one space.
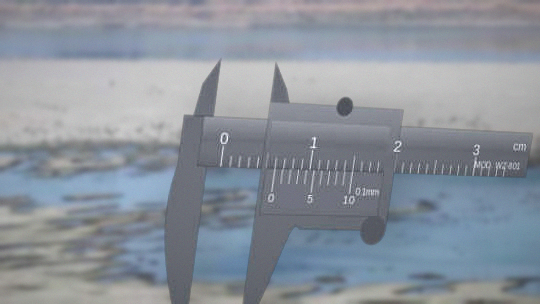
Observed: 6.0 mm
